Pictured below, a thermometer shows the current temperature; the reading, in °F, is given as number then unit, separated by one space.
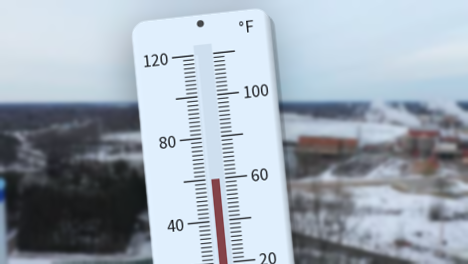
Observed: 60 °F
